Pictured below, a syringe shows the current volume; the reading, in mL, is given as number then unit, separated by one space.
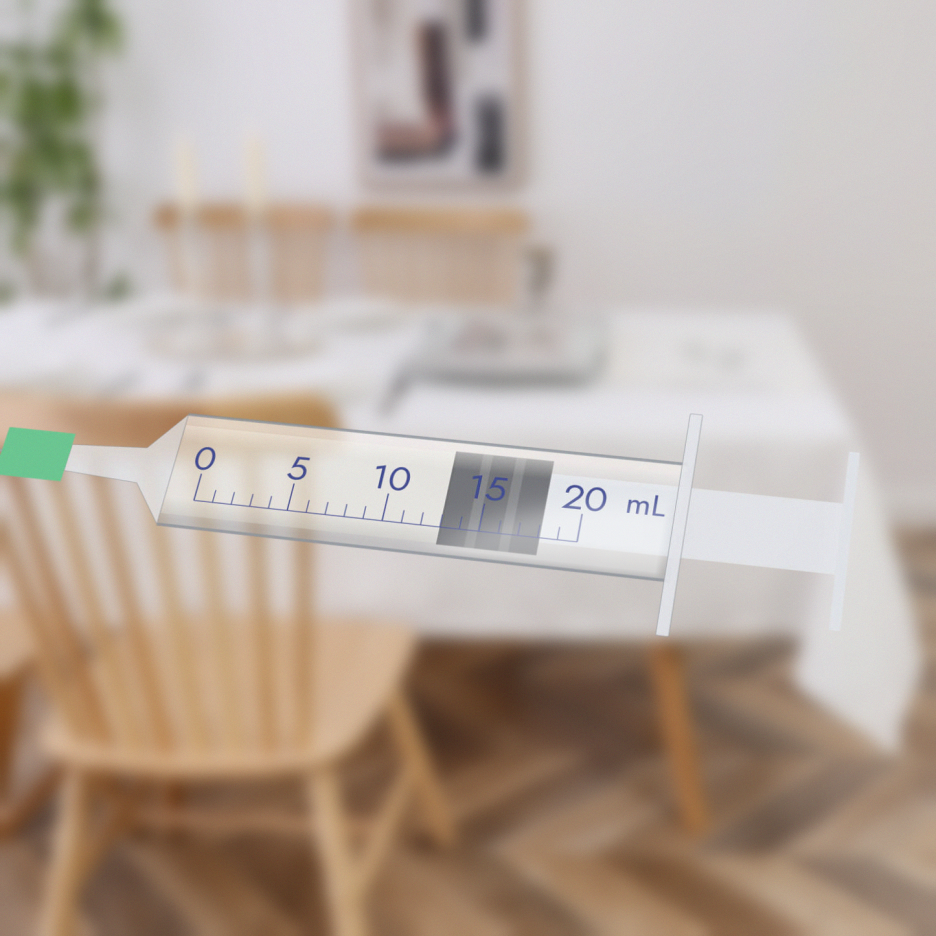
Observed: 13 mL
